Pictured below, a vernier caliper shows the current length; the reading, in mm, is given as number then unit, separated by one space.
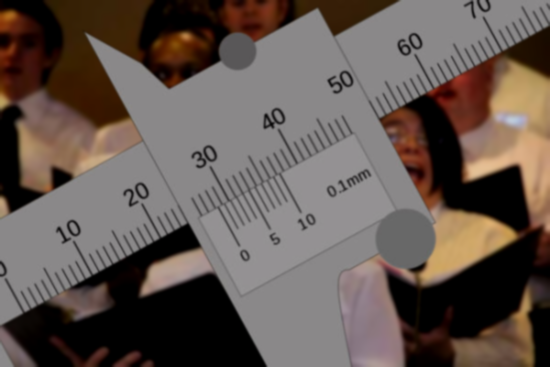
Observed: 28.4 mm
